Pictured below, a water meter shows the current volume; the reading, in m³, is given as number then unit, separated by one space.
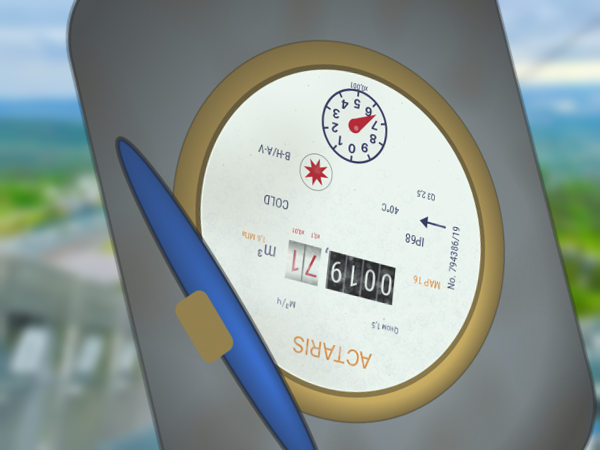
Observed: 19.716 m³
